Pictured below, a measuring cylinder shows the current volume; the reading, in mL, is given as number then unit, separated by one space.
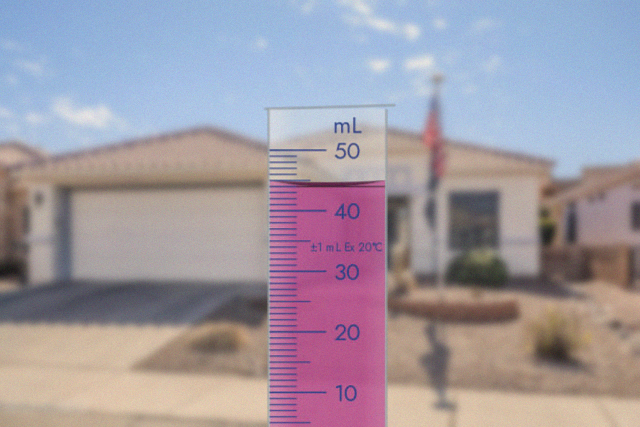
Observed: 44 mL
